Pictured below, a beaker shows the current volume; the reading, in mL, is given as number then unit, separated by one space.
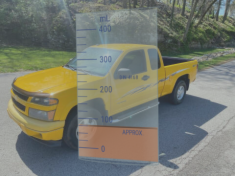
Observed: 75 mL
